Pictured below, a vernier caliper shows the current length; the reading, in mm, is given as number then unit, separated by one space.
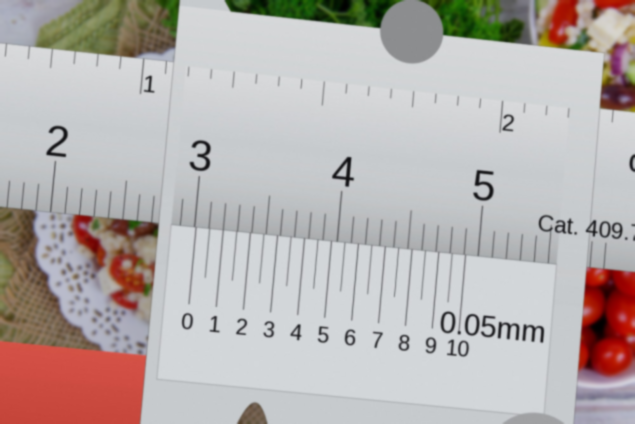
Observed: 30.1 mm
